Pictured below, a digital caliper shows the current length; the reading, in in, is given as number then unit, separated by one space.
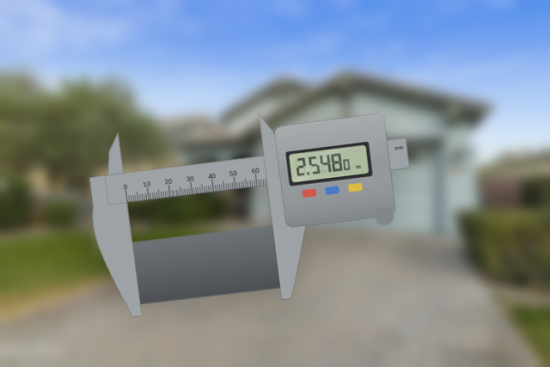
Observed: 2.5480 in
